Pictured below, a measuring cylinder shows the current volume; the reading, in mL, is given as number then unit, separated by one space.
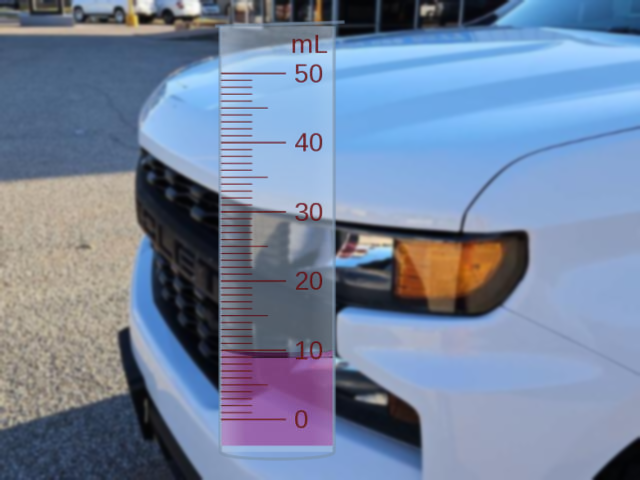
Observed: 9 mL
